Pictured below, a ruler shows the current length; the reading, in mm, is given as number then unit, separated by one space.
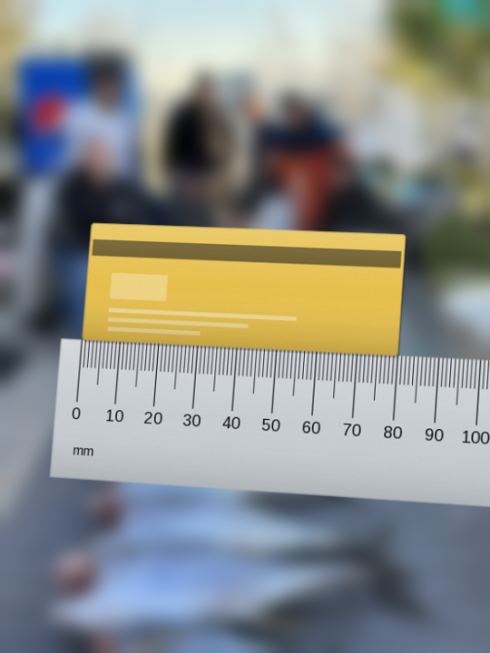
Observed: 80 mm
